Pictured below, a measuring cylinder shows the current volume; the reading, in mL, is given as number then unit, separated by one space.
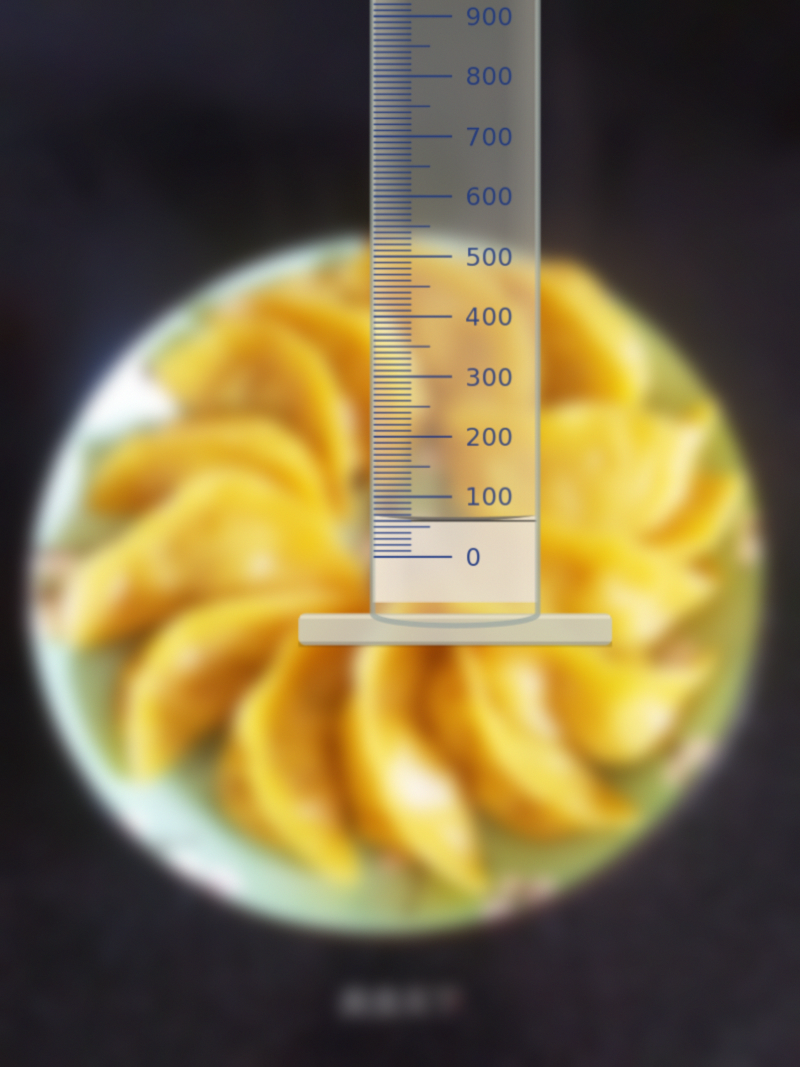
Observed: 60 mL
